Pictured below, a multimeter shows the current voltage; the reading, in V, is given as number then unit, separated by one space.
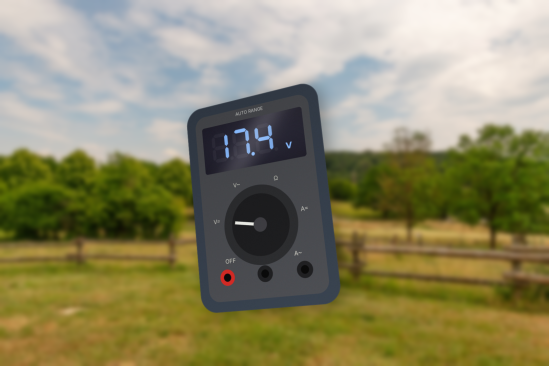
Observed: 17.4 V
